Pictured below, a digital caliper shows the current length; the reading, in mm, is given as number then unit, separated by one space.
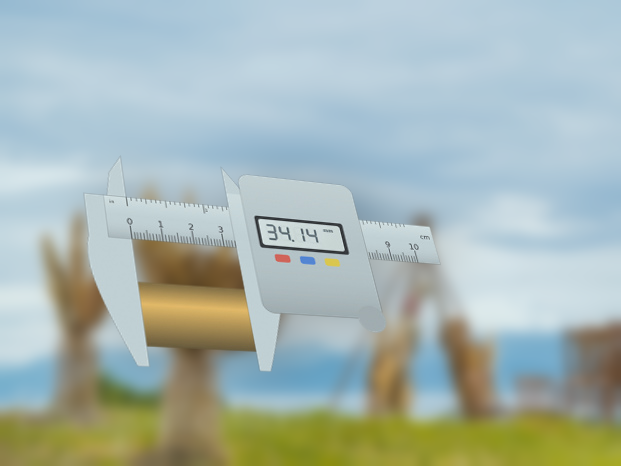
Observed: 34.14 mm
